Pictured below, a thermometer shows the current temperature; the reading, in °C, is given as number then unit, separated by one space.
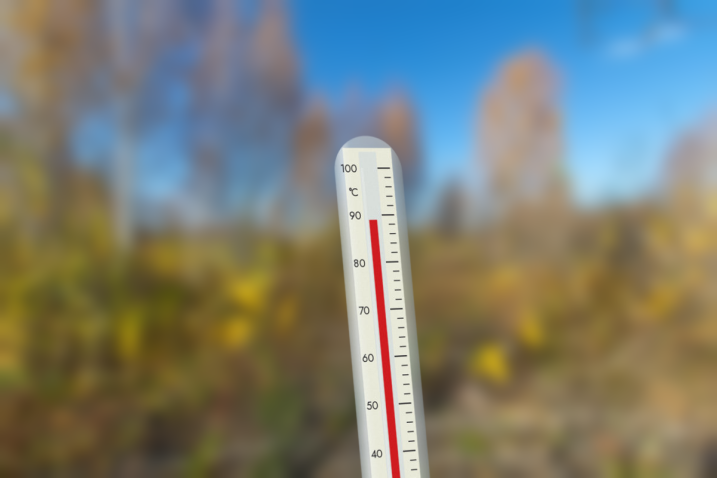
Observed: 89 °C
